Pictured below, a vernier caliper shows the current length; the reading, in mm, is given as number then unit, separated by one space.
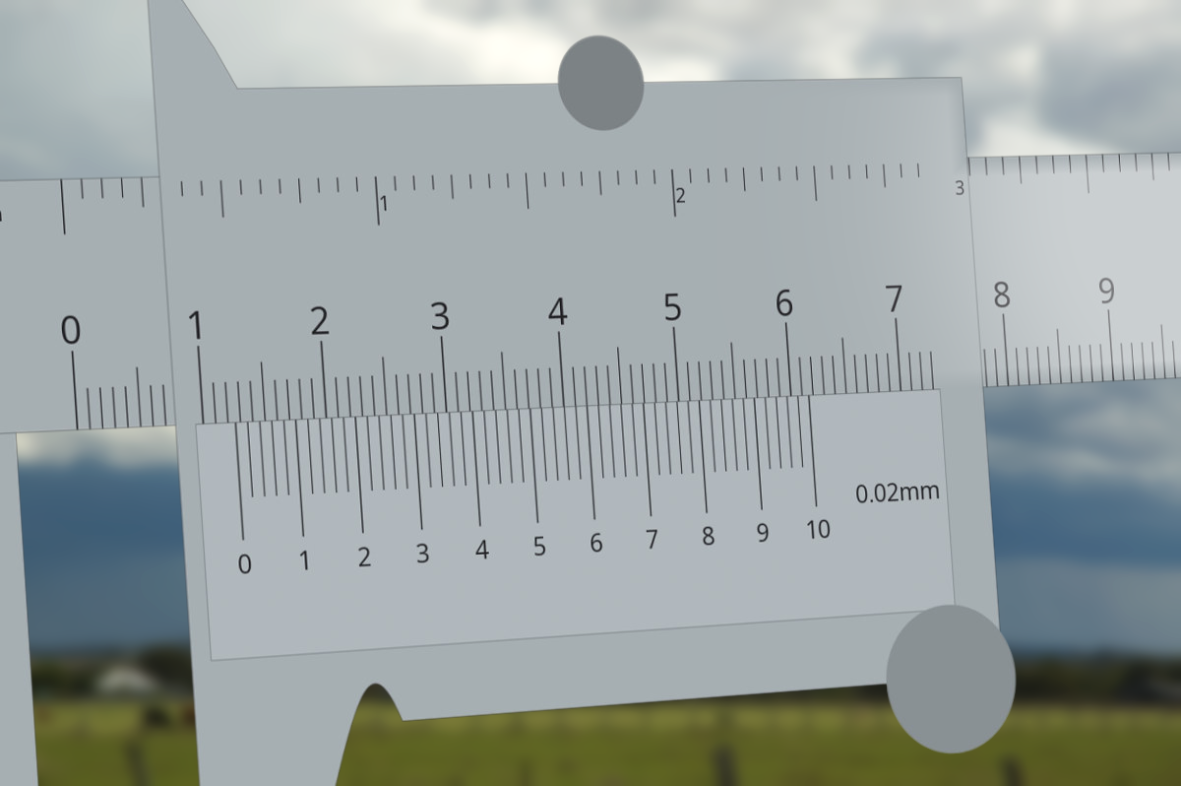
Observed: 12.6 mm
